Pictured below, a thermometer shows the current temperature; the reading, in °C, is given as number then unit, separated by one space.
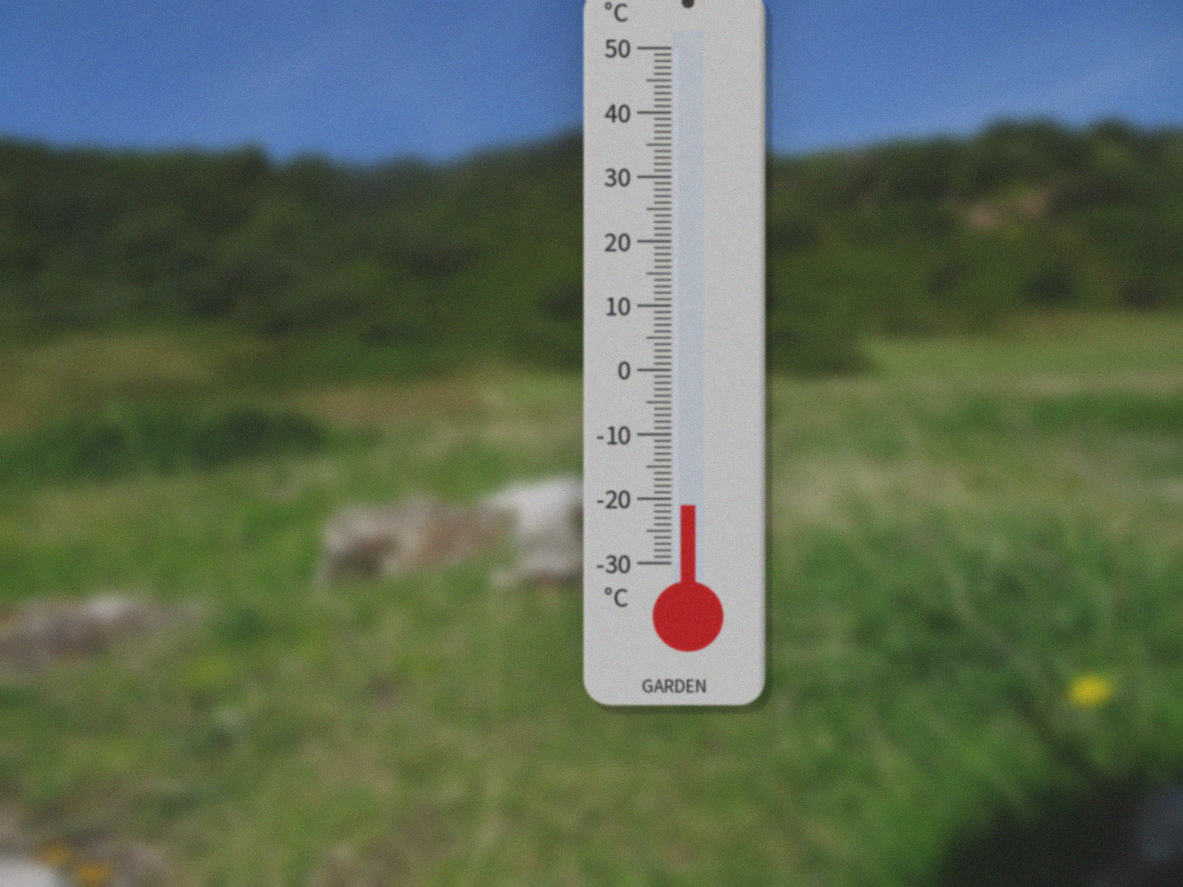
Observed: -21 °C
